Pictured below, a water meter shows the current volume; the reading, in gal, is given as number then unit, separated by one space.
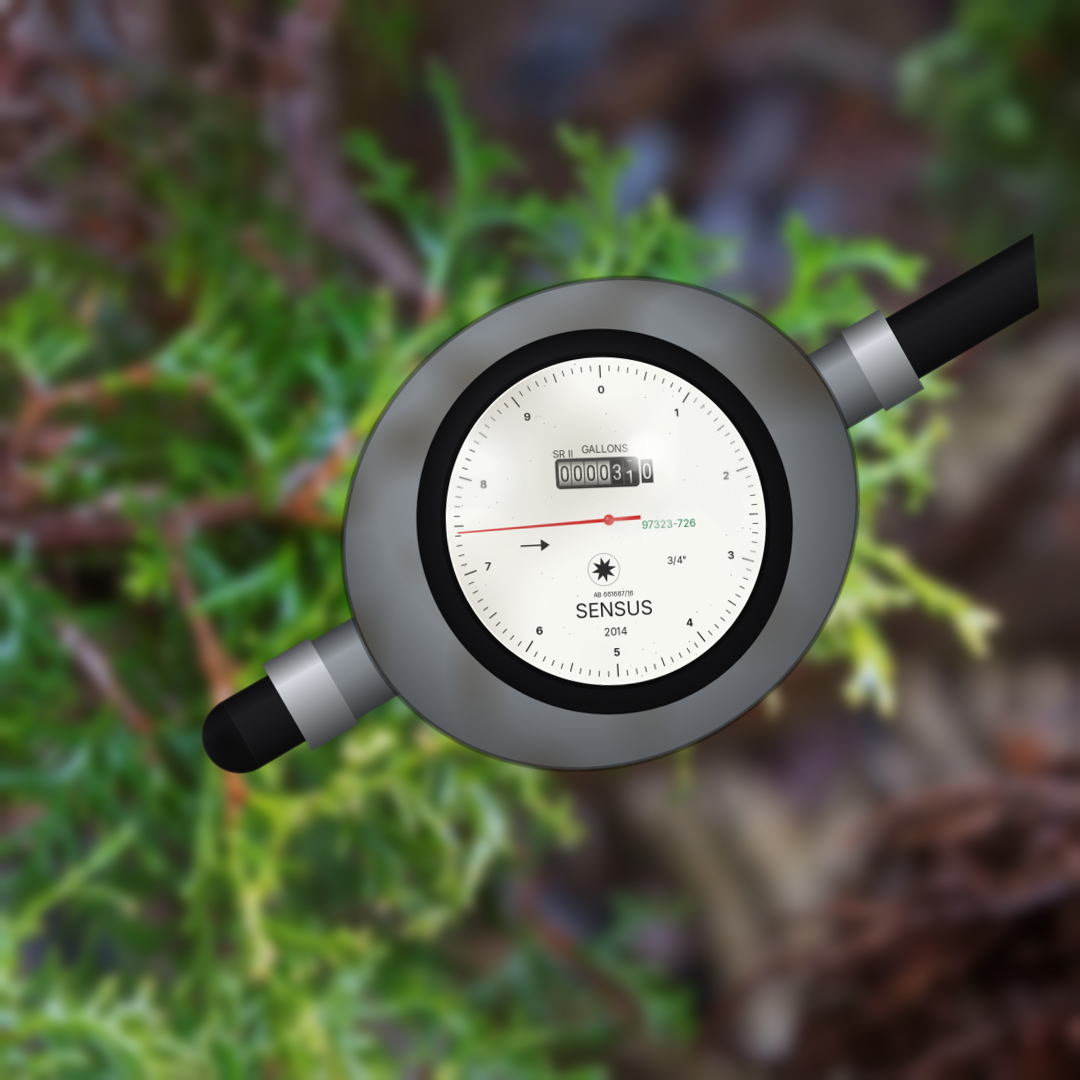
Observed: 307.4 gal
